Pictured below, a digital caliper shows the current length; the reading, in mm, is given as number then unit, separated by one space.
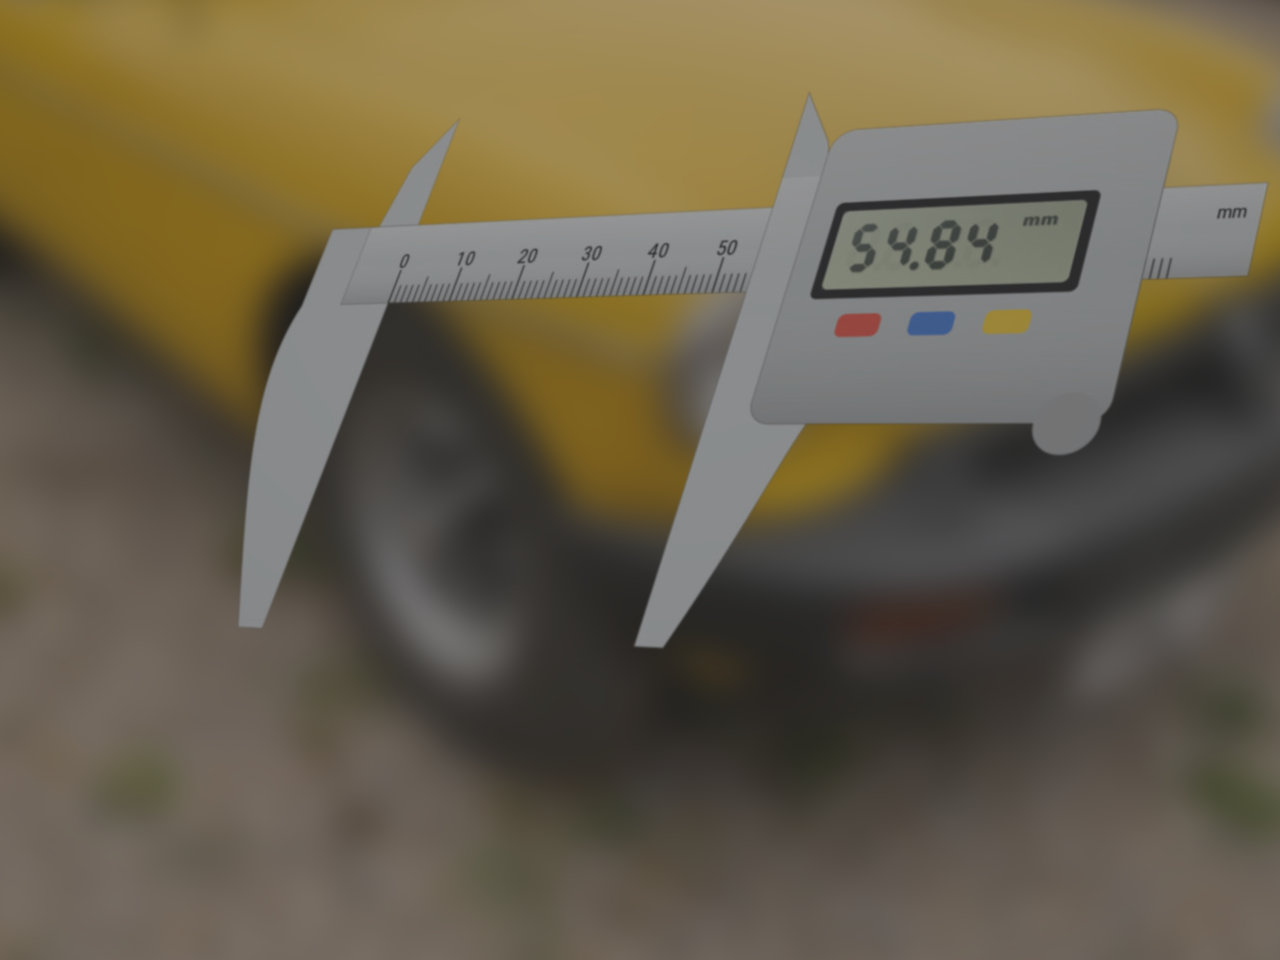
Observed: 54.84 mm
